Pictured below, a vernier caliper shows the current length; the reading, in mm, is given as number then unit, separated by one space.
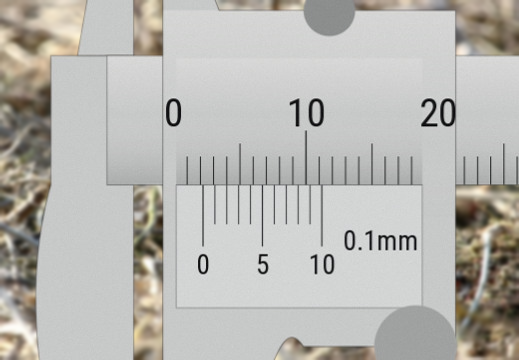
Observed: 2.2 mm
